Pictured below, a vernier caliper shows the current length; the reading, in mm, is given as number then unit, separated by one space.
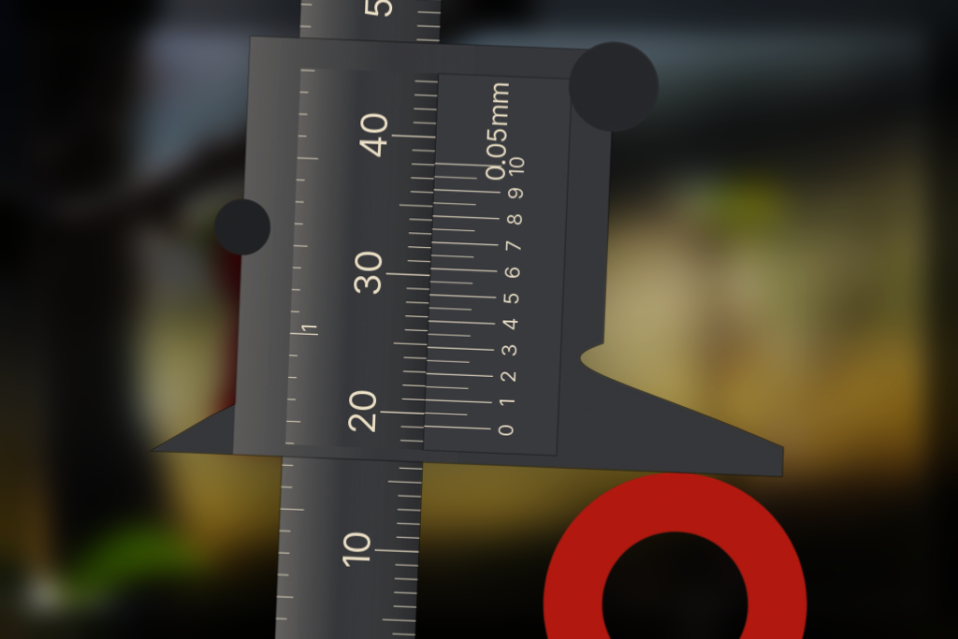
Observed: 19.1 mm
